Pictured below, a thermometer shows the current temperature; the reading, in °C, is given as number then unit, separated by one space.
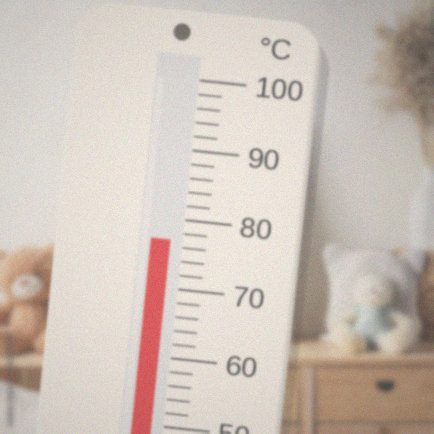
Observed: 77 °C
